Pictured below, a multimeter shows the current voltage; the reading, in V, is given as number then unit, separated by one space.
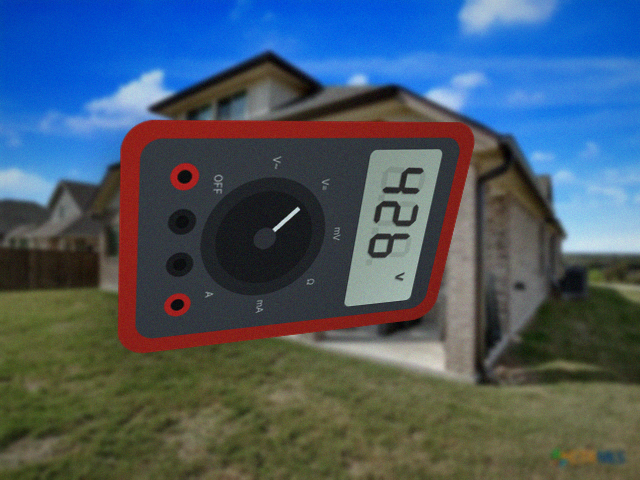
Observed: 426 V
